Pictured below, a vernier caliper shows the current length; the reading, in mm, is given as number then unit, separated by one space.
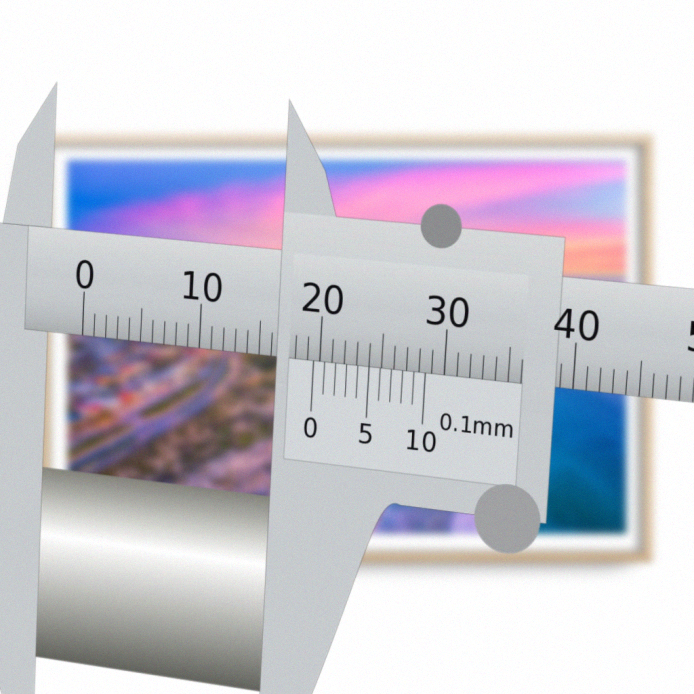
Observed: 19.5 mm
